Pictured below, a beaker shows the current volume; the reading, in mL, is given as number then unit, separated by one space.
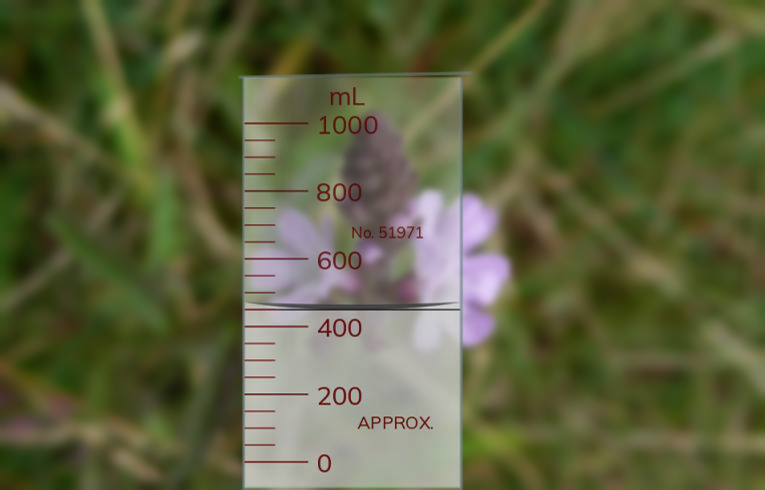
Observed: 450 mL
